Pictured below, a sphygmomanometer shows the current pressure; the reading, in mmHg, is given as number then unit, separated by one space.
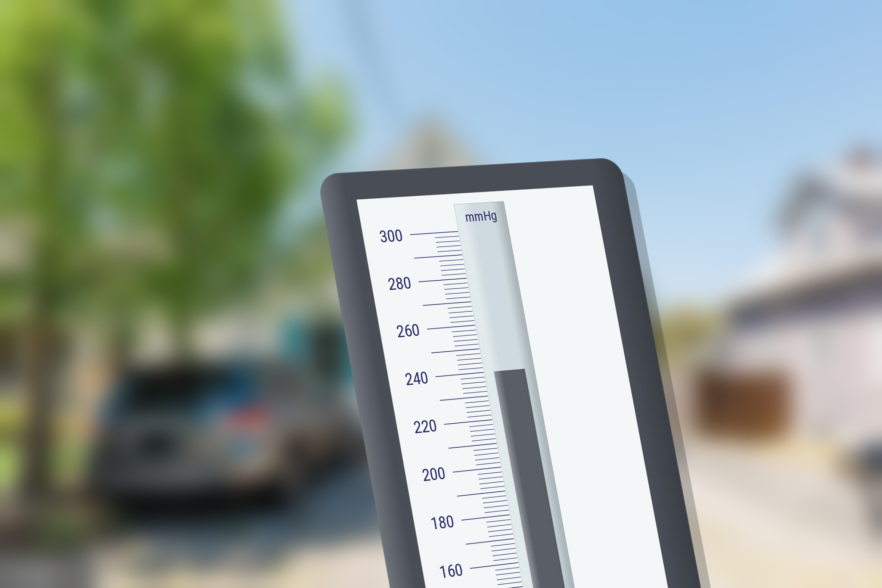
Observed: 240 mmHg
